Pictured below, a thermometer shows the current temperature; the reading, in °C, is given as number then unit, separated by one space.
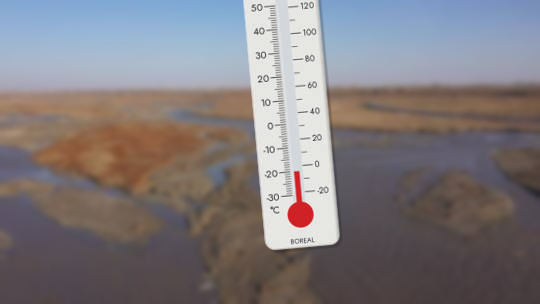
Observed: -20 °C
